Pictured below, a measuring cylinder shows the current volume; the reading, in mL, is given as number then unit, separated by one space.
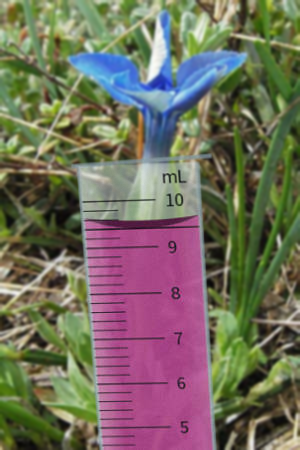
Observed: 9.4 mL
